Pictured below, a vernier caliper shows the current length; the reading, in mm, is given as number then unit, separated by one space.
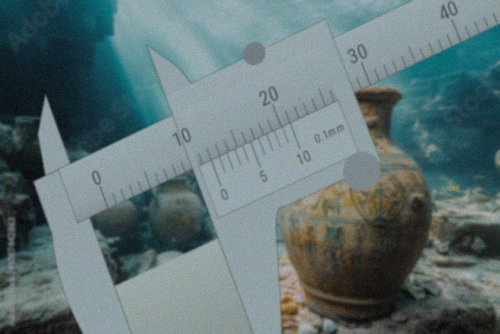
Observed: 12.0 mm
